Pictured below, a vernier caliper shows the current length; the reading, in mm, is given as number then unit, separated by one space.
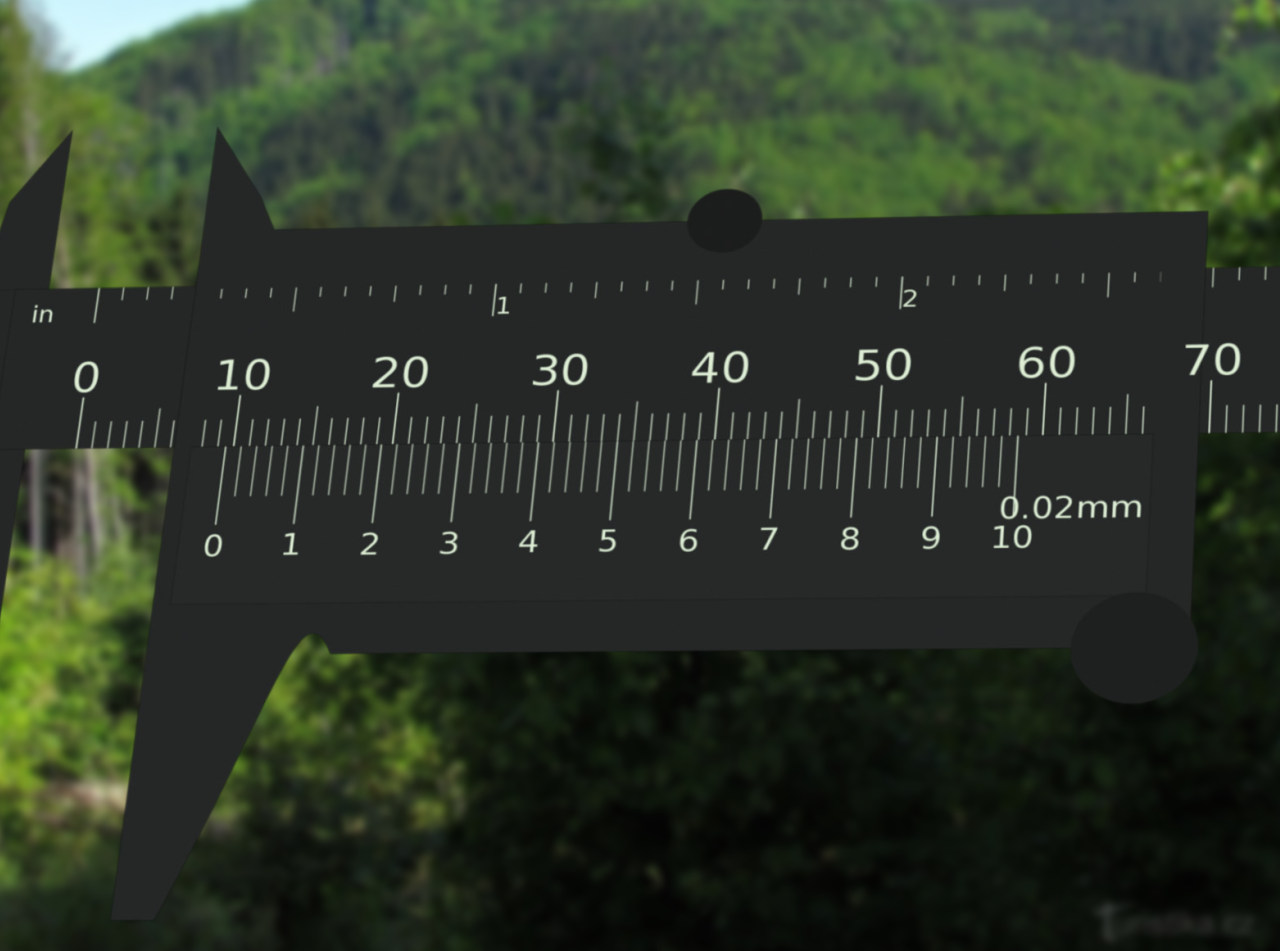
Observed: 9.5 mm
